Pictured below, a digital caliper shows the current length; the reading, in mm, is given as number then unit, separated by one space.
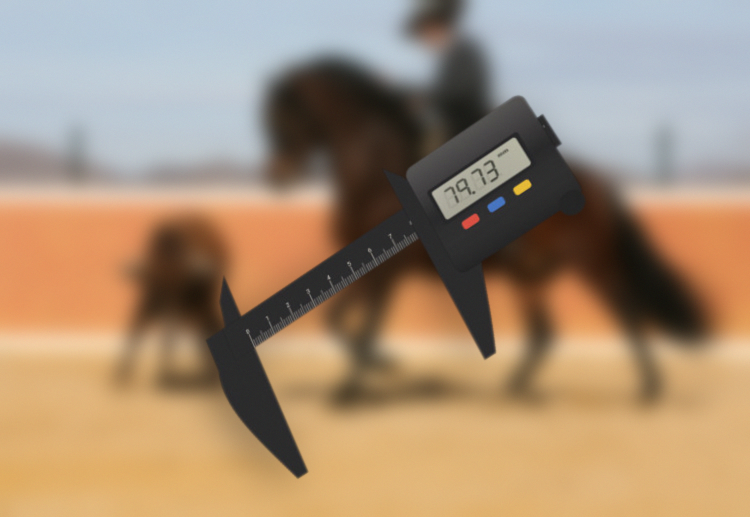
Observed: 79.73 mm
